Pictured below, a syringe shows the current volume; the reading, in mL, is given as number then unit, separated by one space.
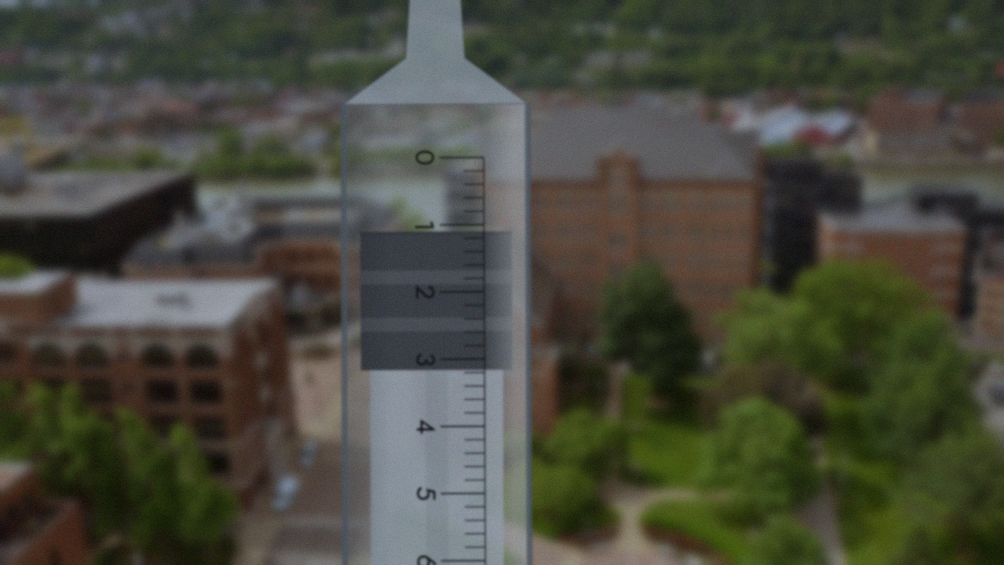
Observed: 1.1 mL
